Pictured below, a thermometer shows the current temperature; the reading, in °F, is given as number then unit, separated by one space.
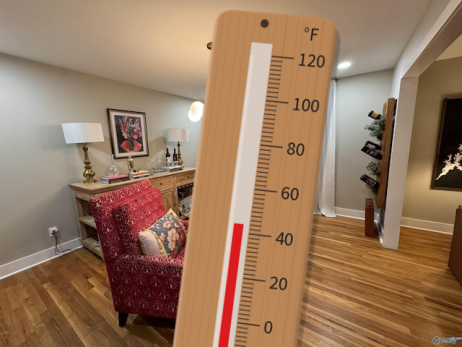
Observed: 44 °F
